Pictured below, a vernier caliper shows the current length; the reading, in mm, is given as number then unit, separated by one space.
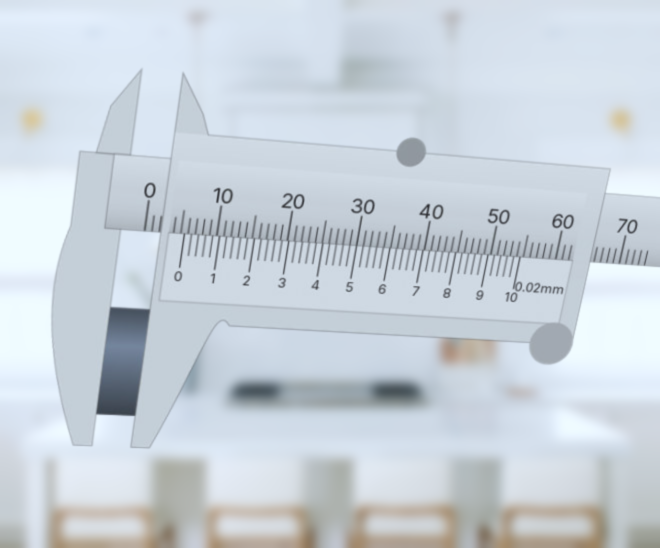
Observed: 5.5 mm
